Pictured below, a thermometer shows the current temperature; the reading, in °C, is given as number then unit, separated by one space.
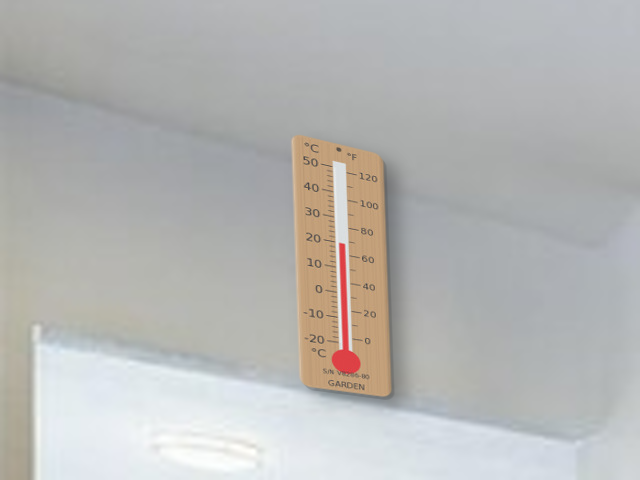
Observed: 20 °C
